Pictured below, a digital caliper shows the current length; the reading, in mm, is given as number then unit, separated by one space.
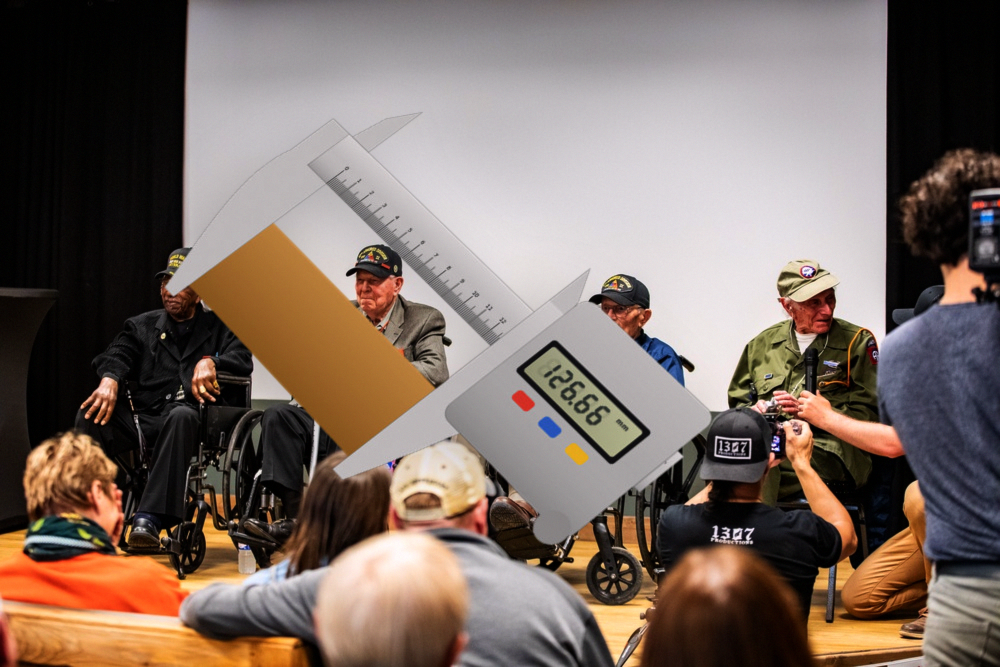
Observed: 126.66 mm
